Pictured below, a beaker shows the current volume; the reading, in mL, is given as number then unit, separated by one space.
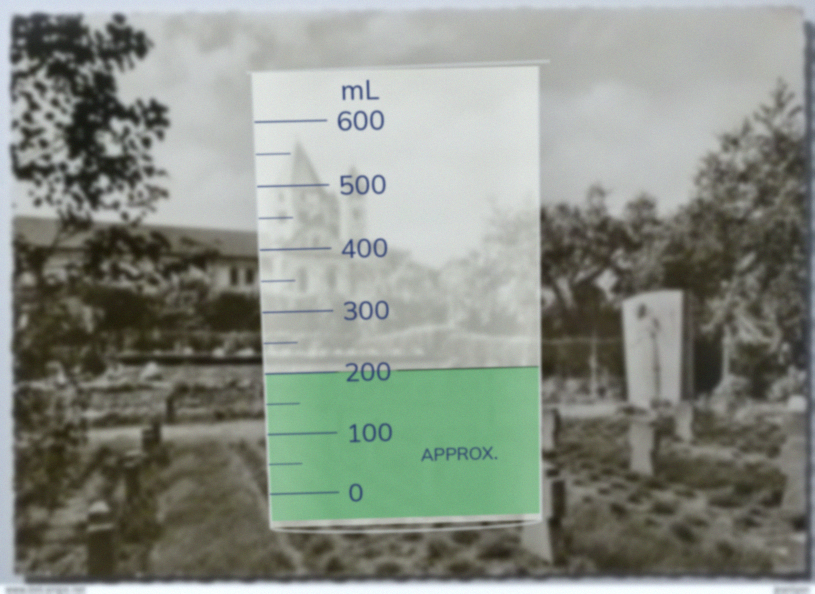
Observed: 200 mL
